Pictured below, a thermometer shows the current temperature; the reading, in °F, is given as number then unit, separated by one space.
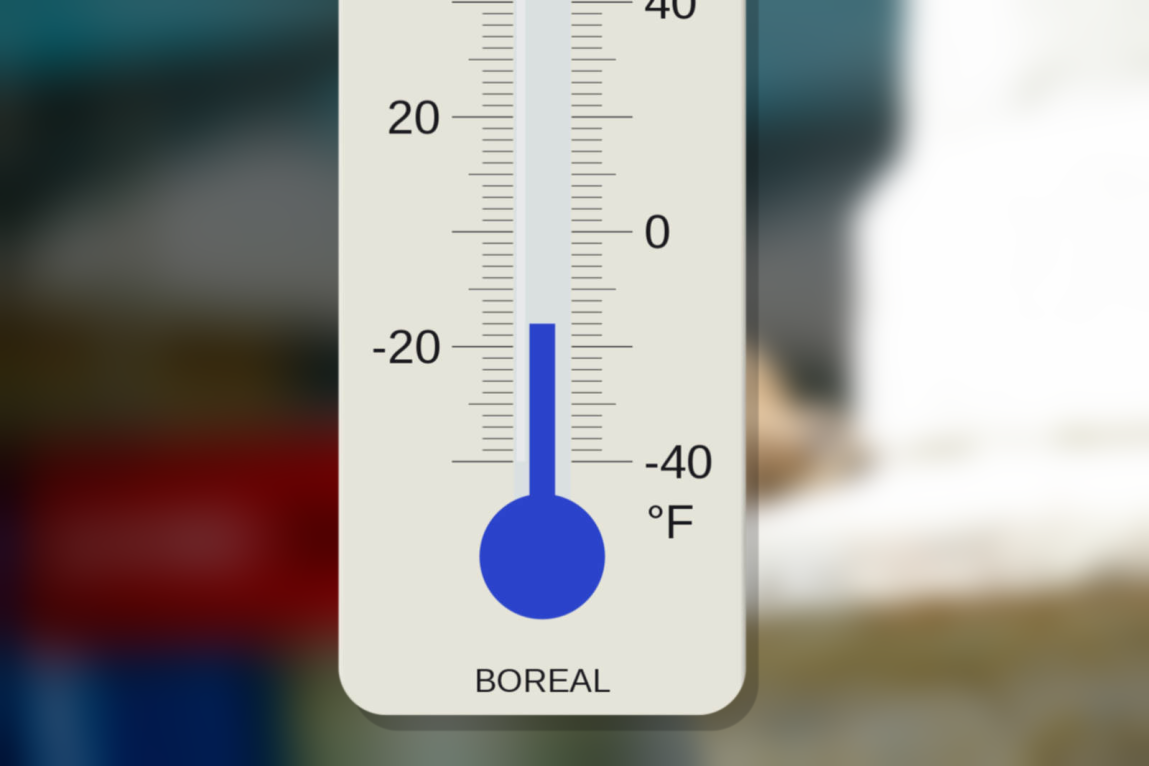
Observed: -16 °F
